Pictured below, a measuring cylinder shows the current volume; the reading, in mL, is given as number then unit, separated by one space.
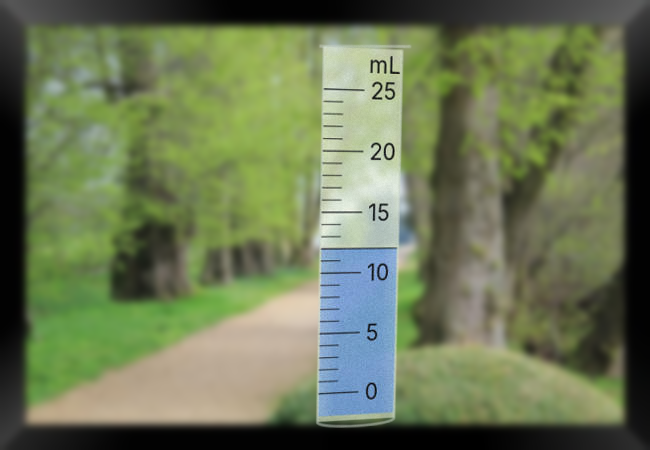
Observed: 12 mL
